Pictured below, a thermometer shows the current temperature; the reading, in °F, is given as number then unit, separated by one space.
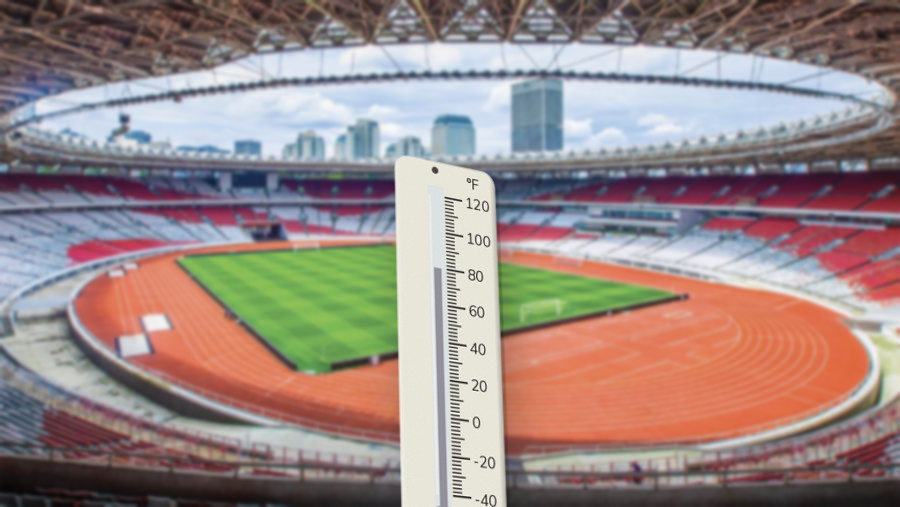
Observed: 80 °F
